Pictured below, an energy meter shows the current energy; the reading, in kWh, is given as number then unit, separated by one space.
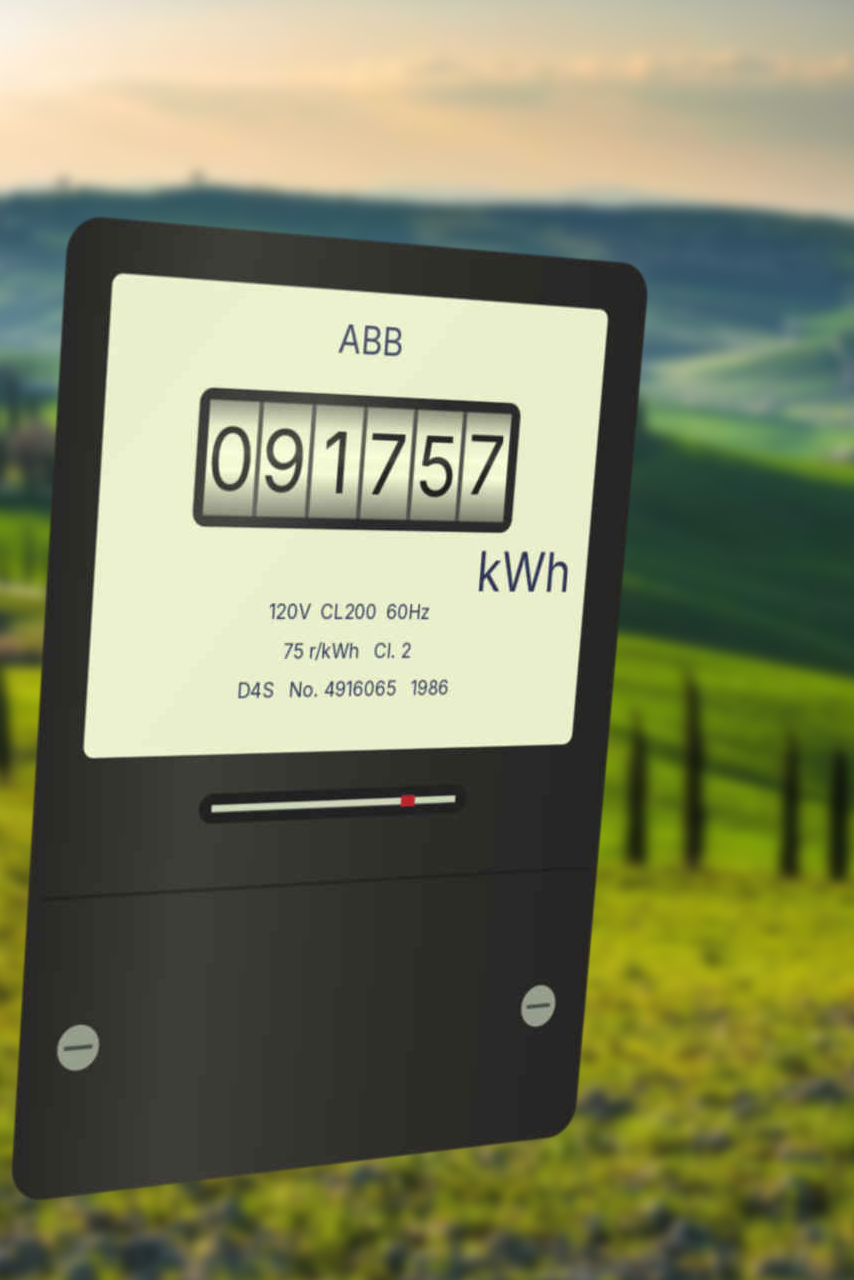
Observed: 91757 kWh
